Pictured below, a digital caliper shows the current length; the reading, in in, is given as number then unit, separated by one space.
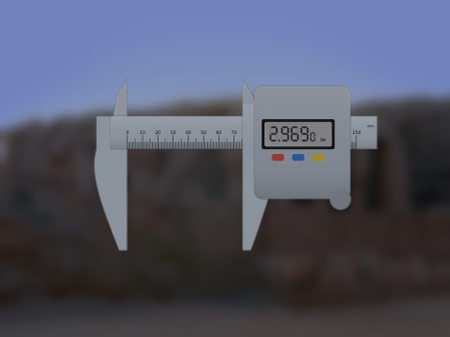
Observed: 2.9690 in
